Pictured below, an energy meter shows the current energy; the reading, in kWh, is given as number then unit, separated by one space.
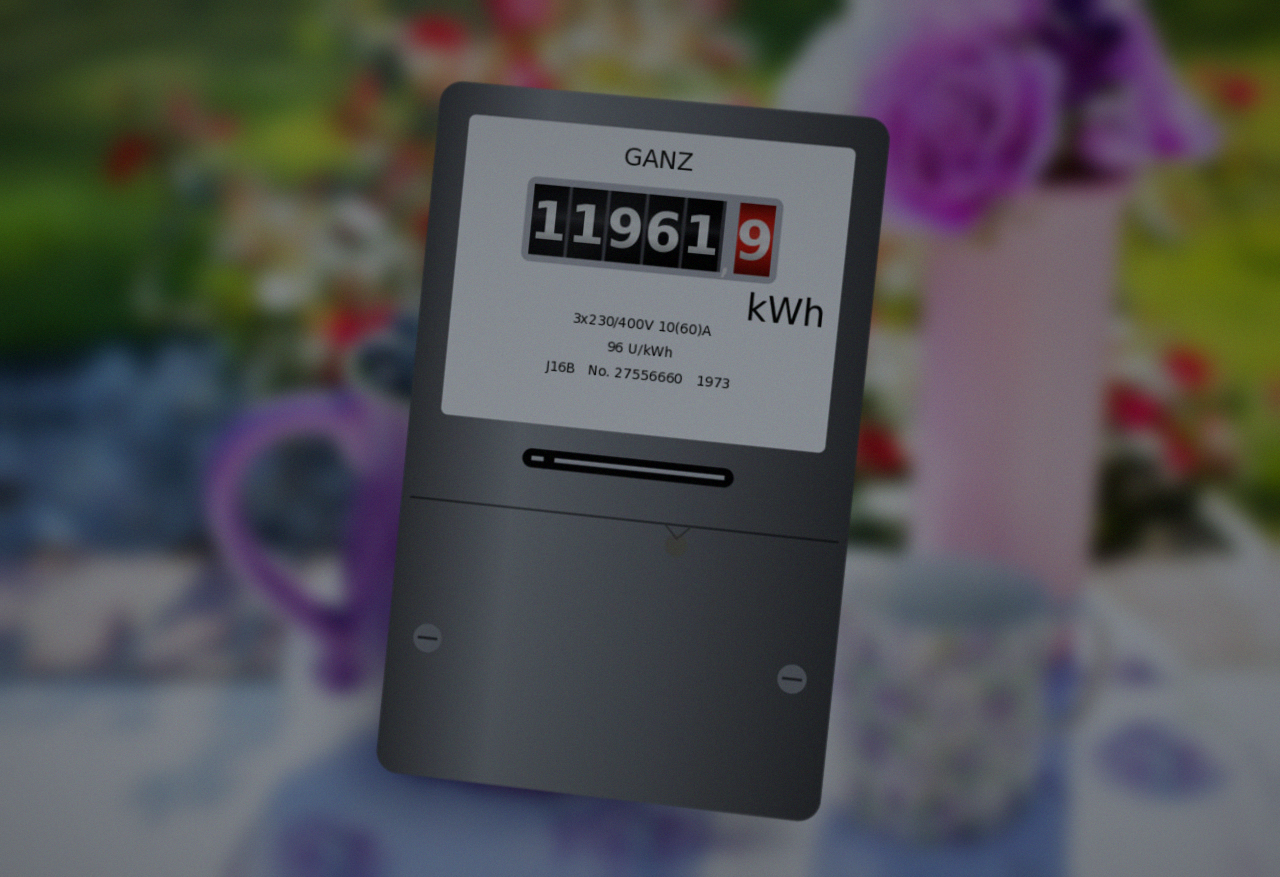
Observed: 11961.9 kWh
